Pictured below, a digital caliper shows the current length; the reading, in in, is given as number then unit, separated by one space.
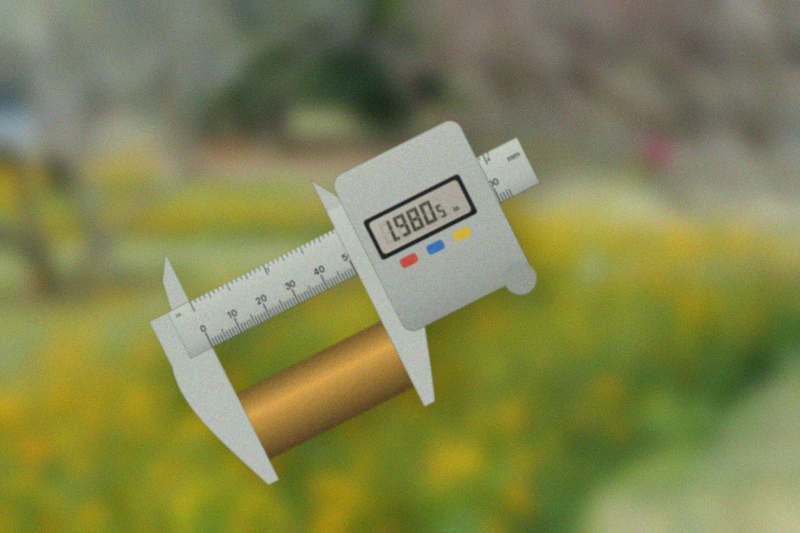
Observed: 1.9805 in
